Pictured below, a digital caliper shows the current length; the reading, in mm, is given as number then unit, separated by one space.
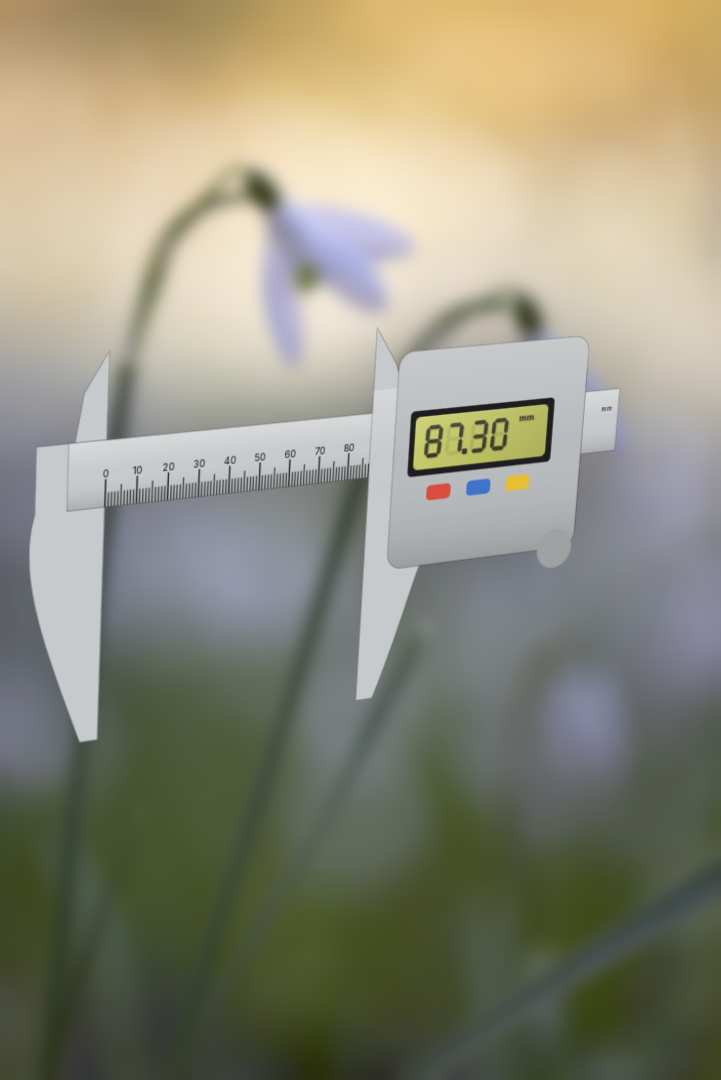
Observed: 87.30 mm
